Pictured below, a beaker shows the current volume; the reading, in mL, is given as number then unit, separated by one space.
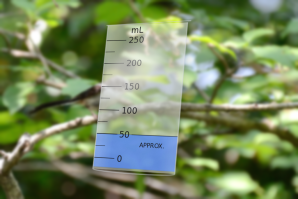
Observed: 50 mL
